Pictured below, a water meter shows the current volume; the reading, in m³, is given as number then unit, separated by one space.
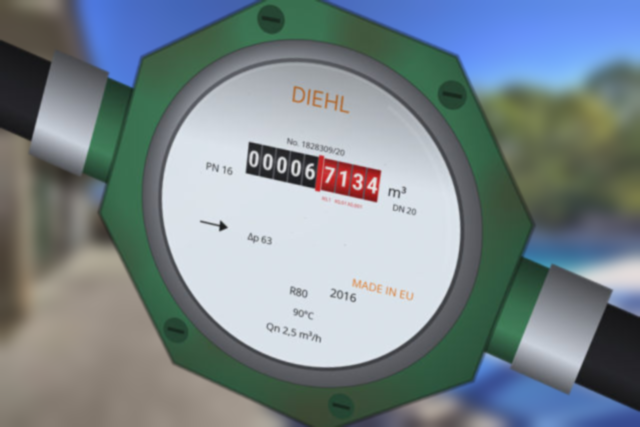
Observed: 6.7134 m³
